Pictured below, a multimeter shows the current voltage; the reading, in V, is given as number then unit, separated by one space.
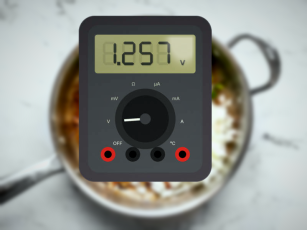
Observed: 1.257 V
